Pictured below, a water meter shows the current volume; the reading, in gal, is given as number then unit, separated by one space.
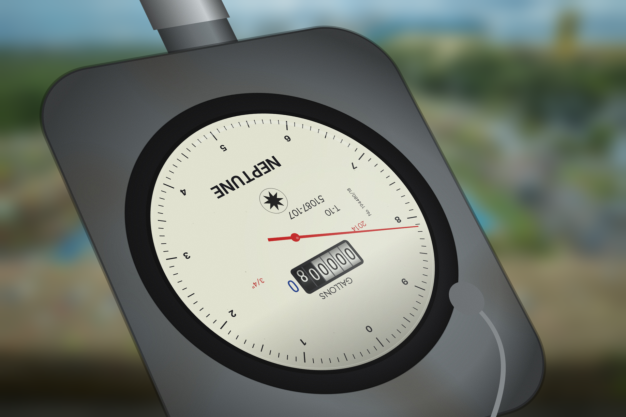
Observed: 78.1 gal
